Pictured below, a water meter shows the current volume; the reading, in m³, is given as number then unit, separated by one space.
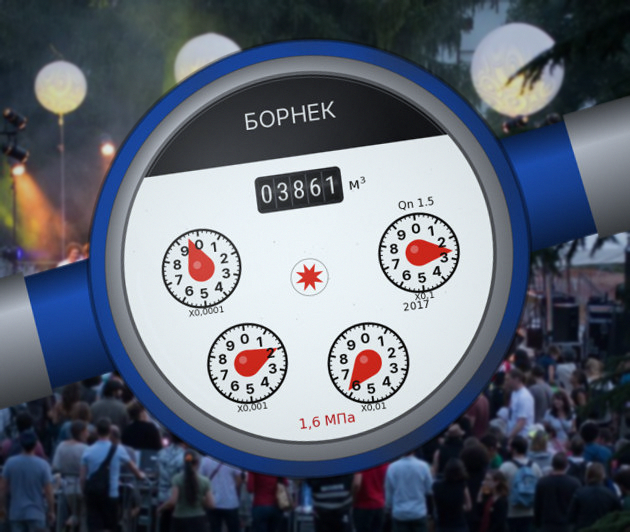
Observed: 3861.2619 m³
